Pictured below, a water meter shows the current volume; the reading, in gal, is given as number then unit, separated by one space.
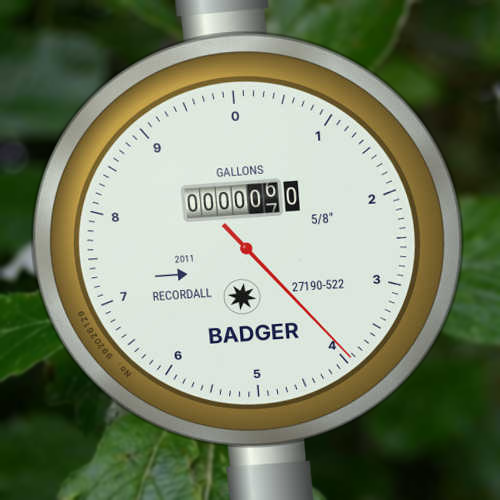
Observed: 63.9 gal
